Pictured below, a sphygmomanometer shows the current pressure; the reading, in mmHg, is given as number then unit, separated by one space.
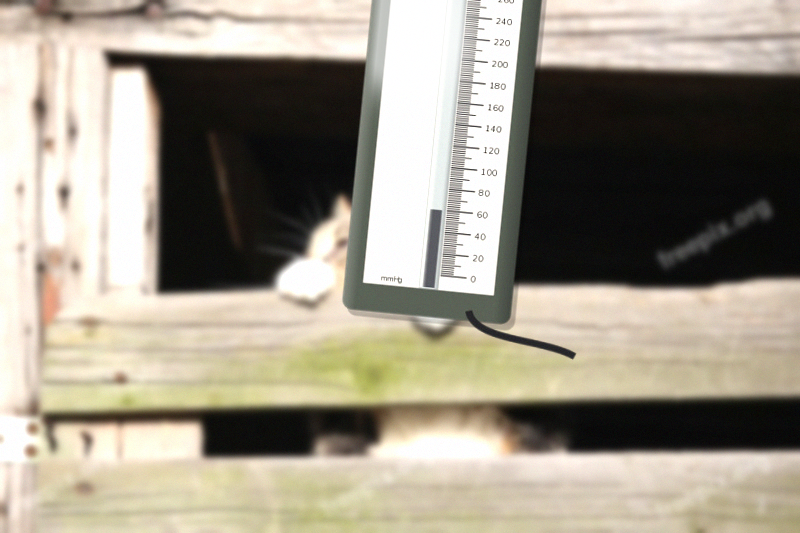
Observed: 60 mmHg
